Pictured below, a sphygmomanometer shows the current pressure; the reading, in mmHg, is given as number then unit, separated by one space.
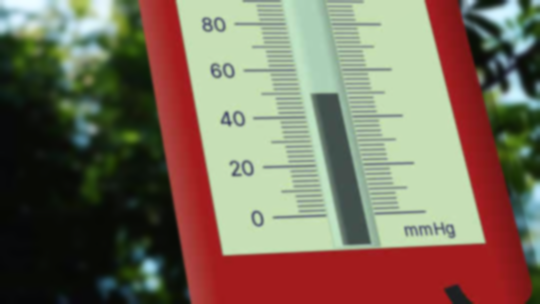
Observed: 50 mmHg
